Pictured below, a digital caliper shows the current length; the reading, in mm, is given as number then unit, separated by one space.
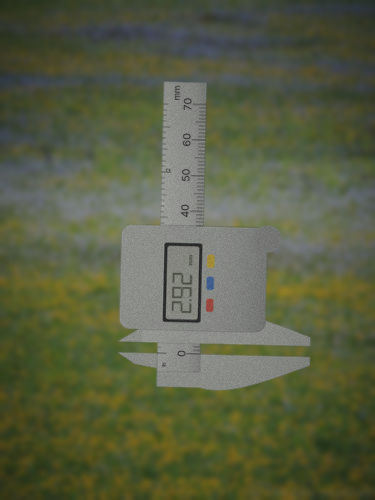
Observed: 2.92 mm
